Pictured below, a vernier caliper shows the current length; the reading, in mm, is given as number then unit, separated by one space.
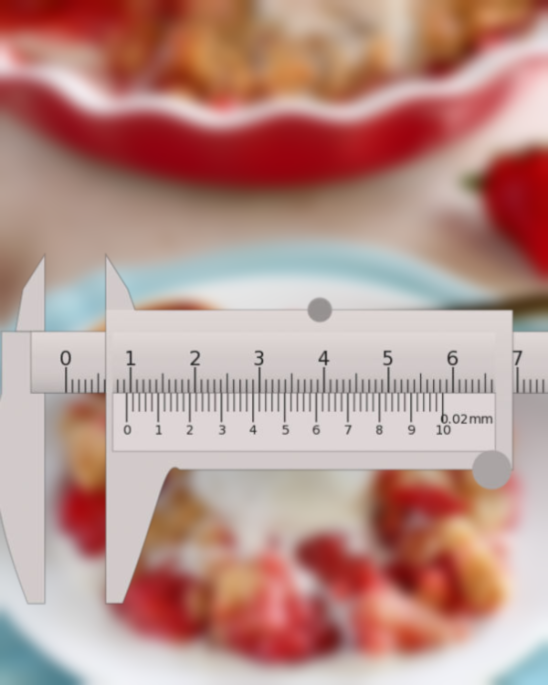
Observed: 9.4 mm
